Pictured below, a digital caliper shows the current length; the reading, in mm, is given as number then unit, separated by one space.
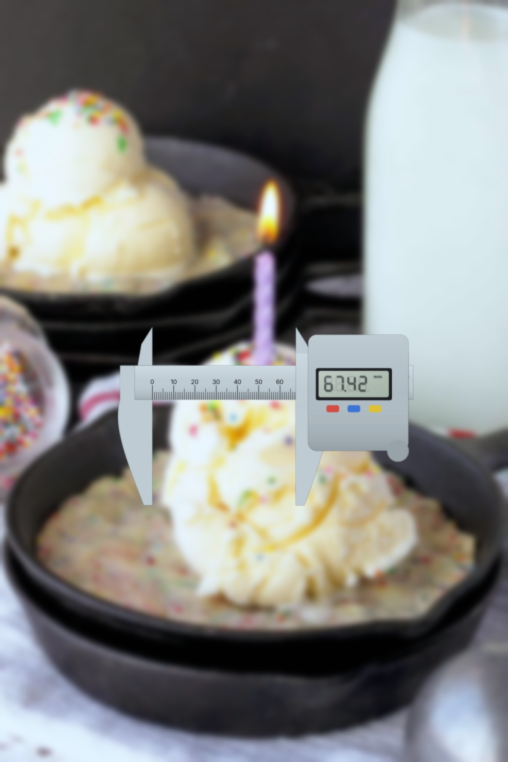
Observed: 67.42 mm
